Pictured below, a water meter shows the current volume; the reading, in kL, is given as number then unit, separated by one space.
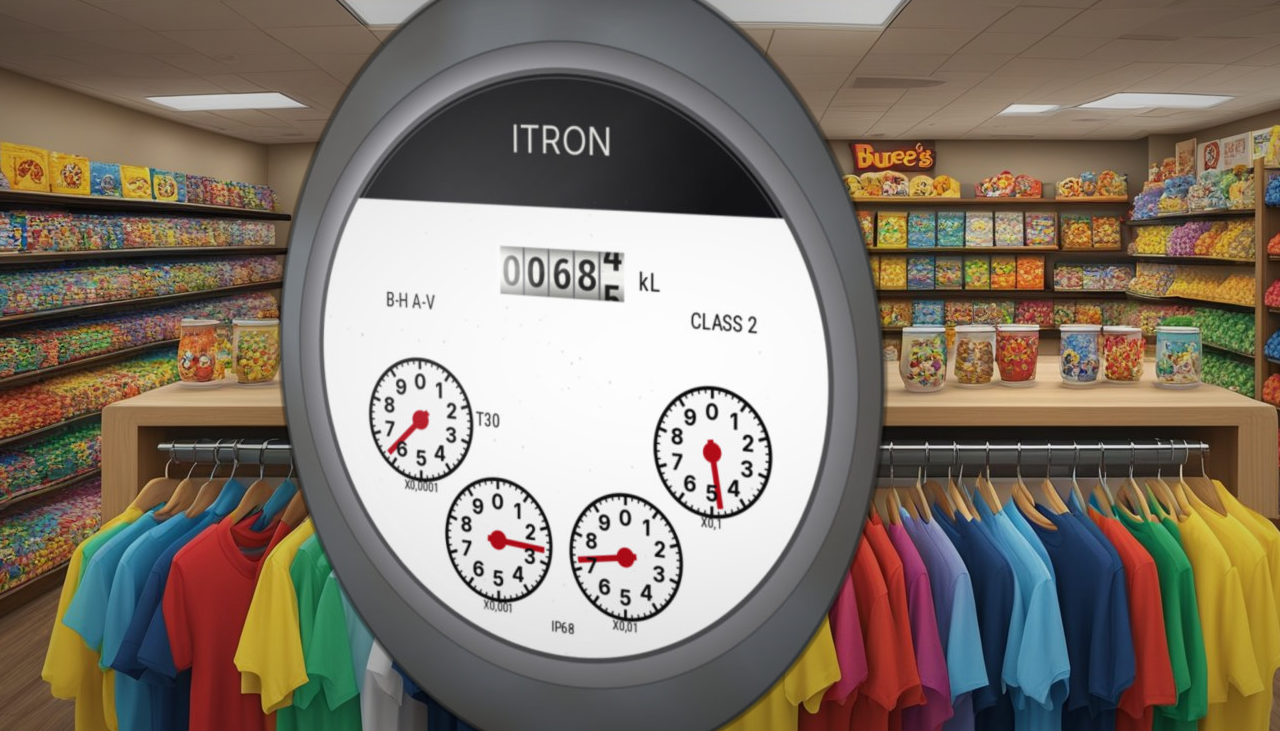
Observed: 684.4726 kL
